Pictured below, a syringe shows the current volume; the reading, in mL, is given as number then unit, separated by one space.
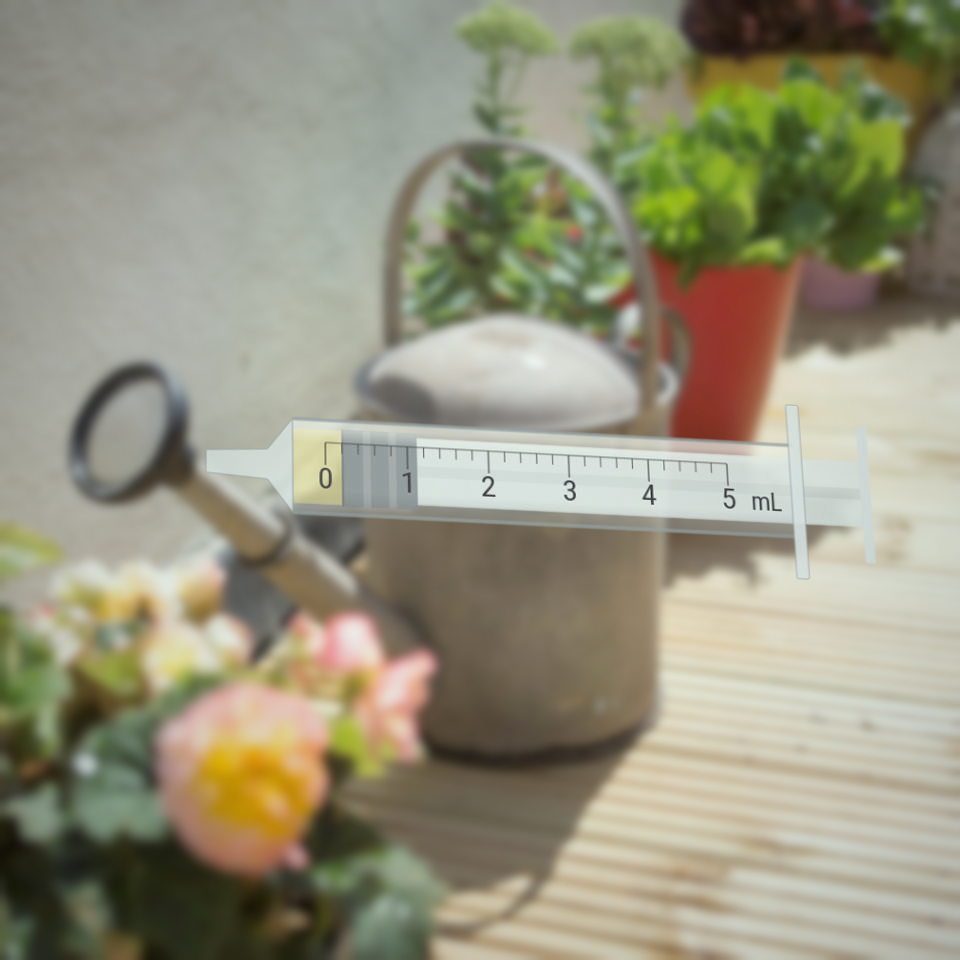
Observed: 0.2 mL
